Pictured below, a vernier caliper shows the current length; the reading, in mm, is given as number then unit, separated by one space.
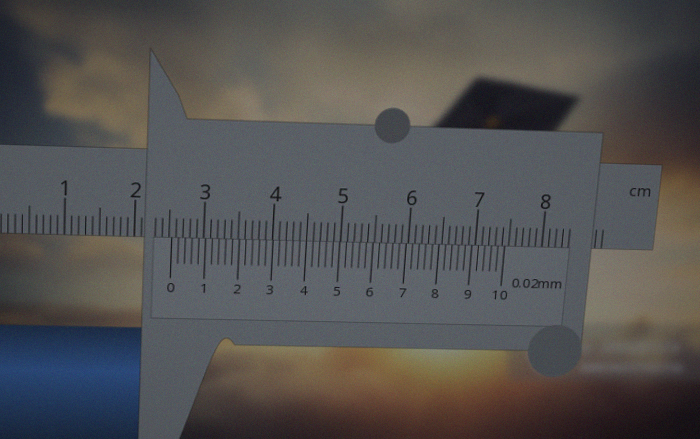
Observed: 25.4 mm
